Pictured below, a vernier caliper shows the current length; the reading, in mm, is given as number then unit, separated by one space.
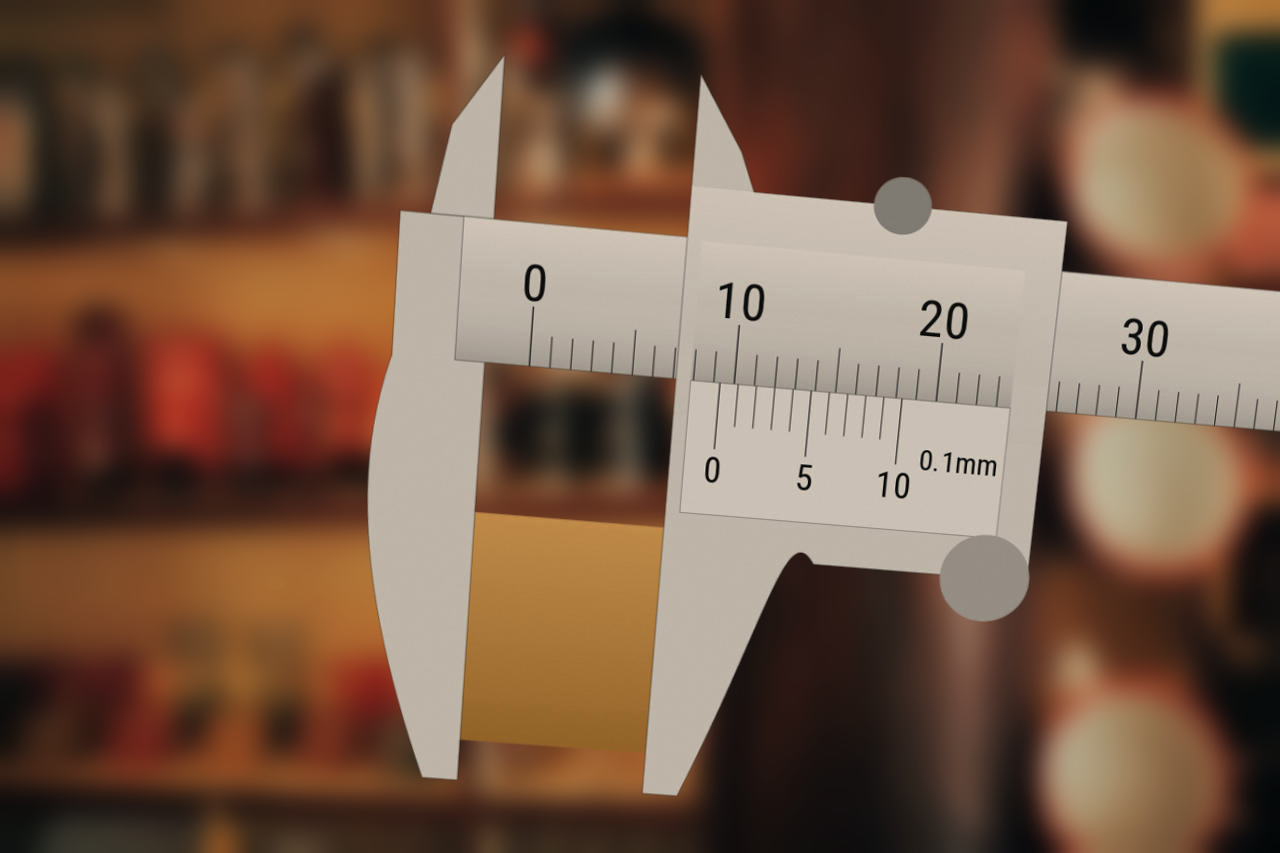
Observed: 9.3 mm
